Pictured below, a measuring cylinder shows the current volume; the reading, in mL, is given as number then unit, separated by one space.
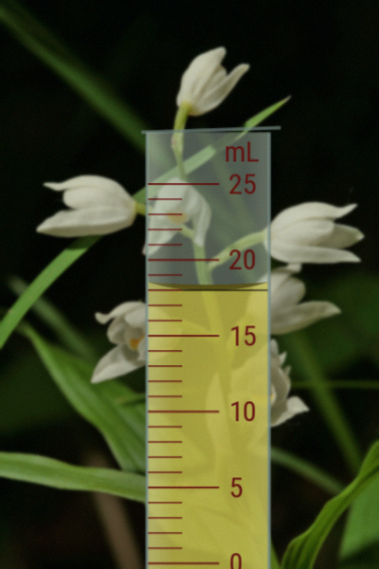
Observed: 18 mL
